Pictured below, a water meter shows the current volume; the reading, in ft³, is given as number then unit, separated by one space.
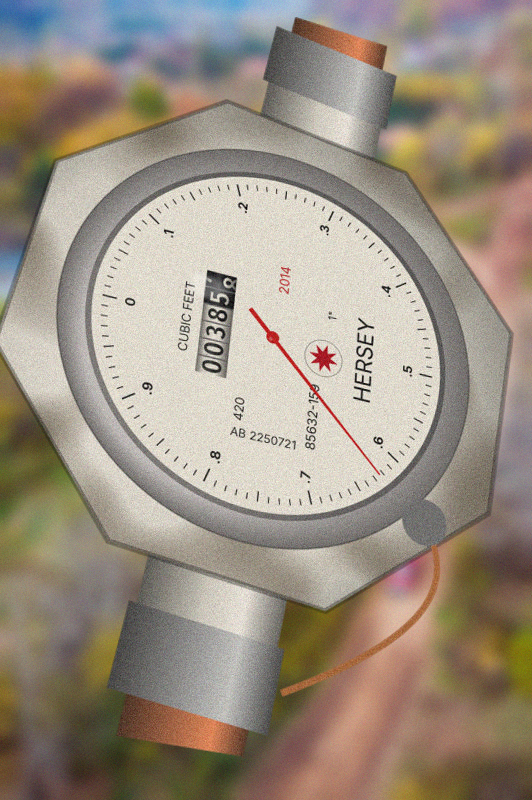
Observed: 3857.62 ft³
